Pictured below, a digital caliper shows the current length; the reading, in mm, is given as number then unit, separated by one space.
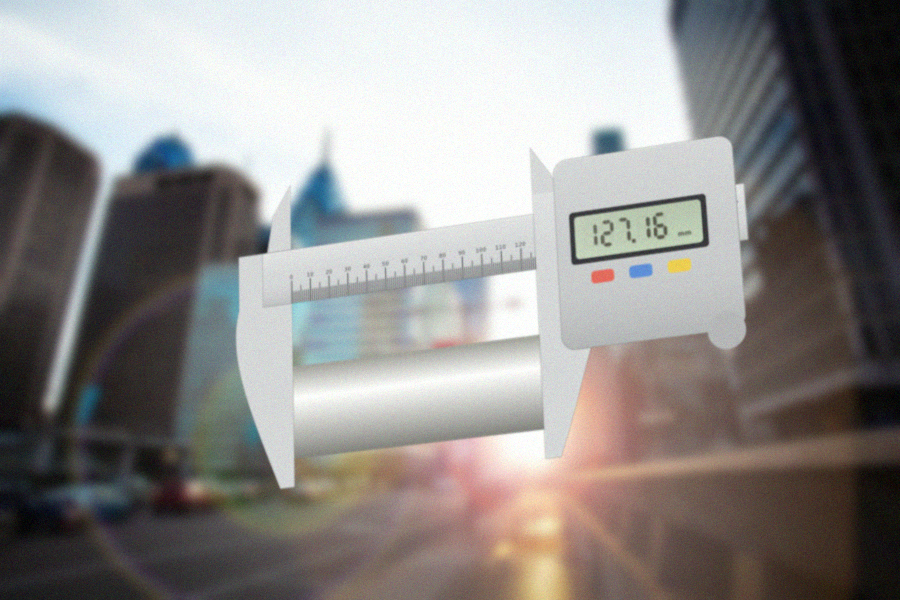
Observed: 127.16 mm
